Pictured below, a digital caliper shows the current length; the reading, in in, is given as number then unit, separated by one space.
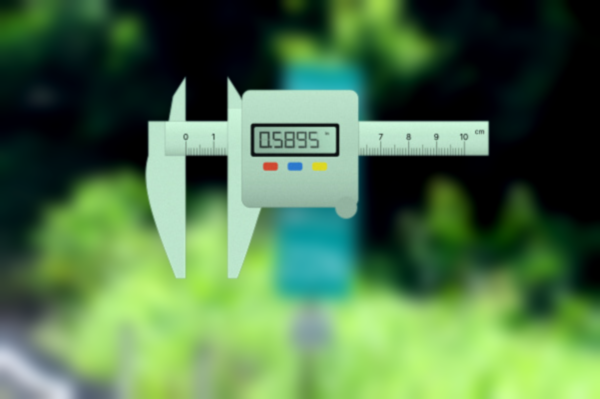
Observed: 0.5895 in
